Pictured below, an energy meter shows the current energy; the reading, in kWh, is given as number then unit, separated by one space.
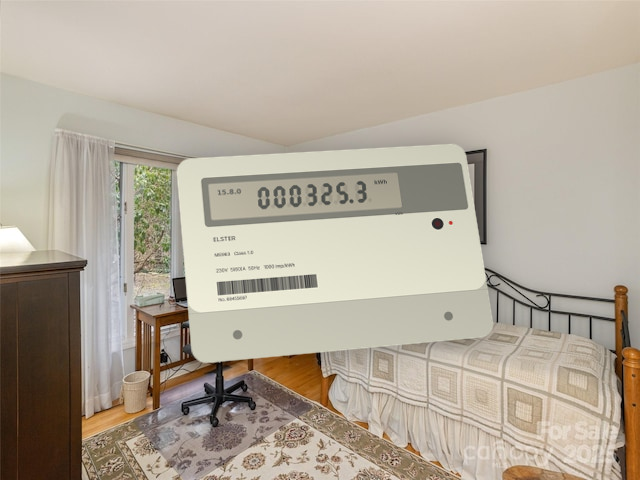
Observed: 325.3 kWh
